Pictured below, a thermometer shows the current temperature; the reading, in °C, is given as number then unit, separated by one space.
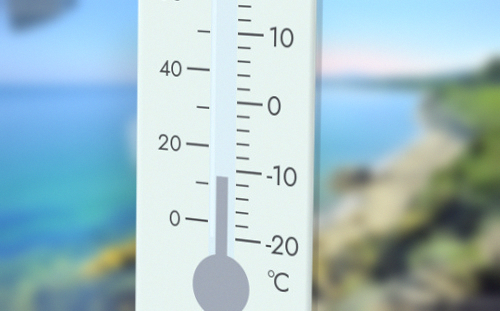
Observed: -11 °C
